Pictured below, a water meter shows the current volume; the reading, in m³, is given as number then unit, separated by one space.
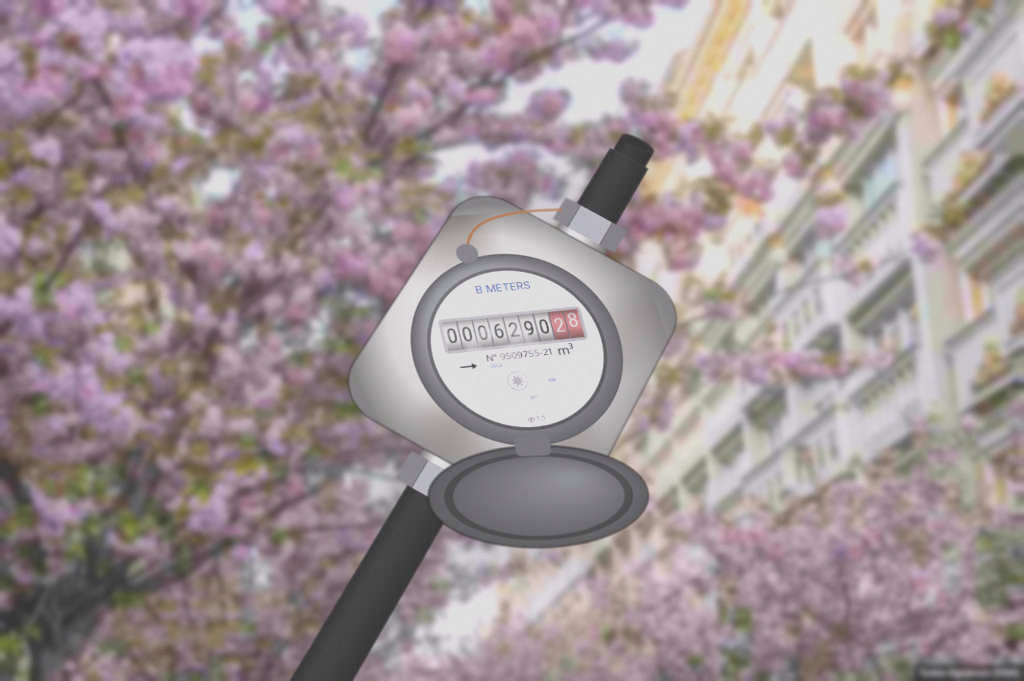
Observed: 6290.28 m³
